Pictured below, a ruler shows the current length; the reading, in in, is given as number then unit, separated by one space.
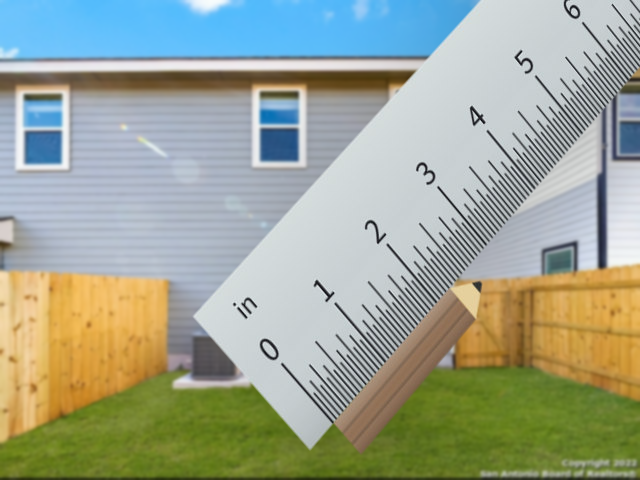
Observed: 2.625 in
